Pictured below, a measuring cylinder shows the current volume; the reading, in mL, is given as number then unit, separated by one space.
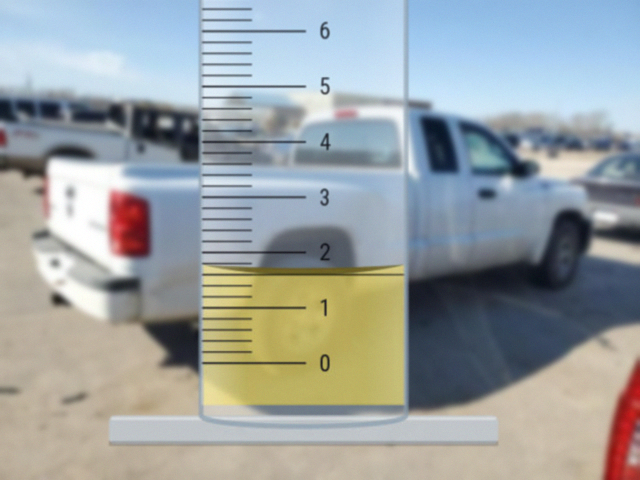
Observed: 1.6 mL
